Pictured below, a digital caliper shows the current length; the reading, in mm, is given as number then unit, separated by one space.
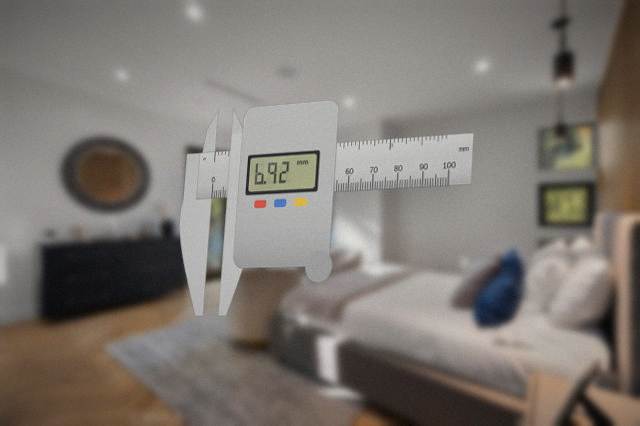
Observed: 6.92 mm
